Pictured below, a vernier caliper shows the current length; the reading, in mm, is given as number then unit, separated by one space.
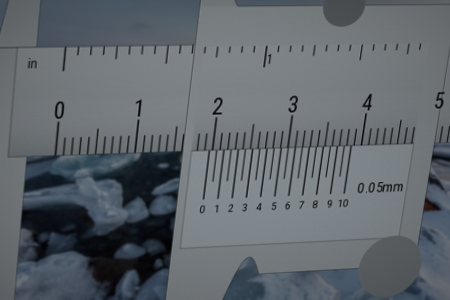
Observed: 19.6 mm
